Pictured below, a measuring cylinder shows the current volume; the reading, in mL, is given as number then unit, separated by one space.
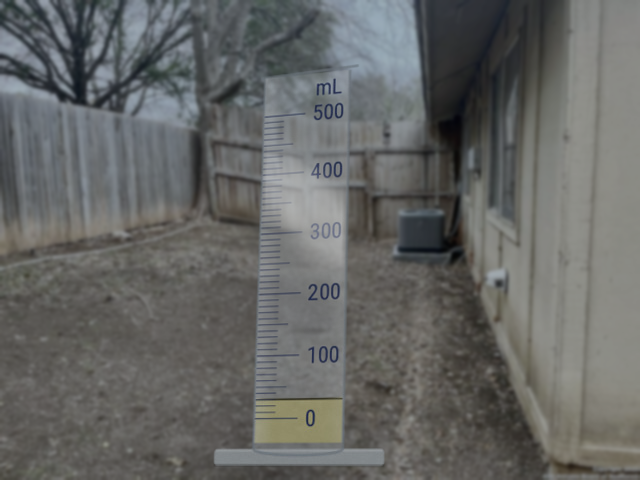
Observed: 30 mL
